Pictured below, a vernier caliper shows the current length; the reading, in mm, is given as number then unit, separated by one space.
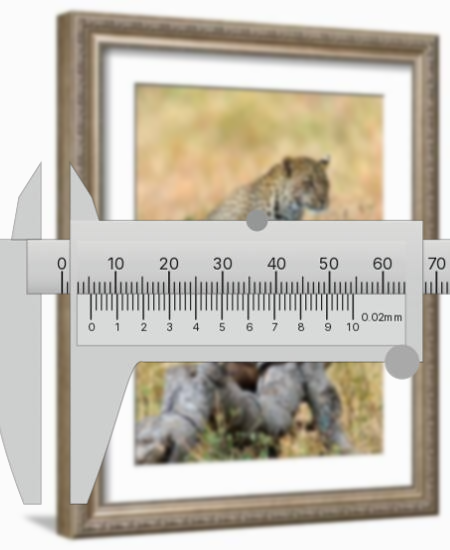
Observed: 5.4 mm
